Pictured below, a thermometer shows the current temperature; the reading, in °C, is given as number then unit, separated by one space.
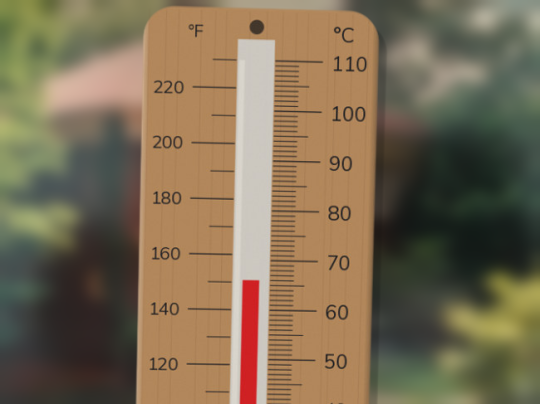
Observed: 66 °C
